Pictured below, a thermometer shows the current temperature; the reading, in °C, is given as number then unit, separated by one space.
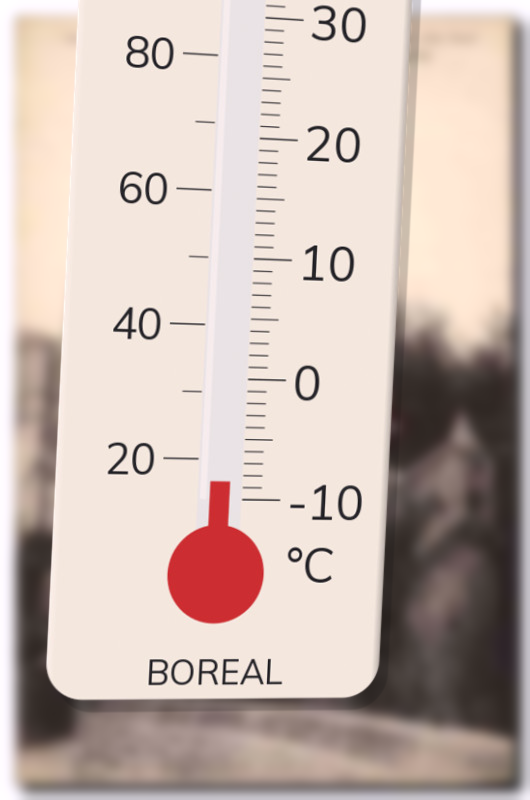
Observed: -8.5 °C
